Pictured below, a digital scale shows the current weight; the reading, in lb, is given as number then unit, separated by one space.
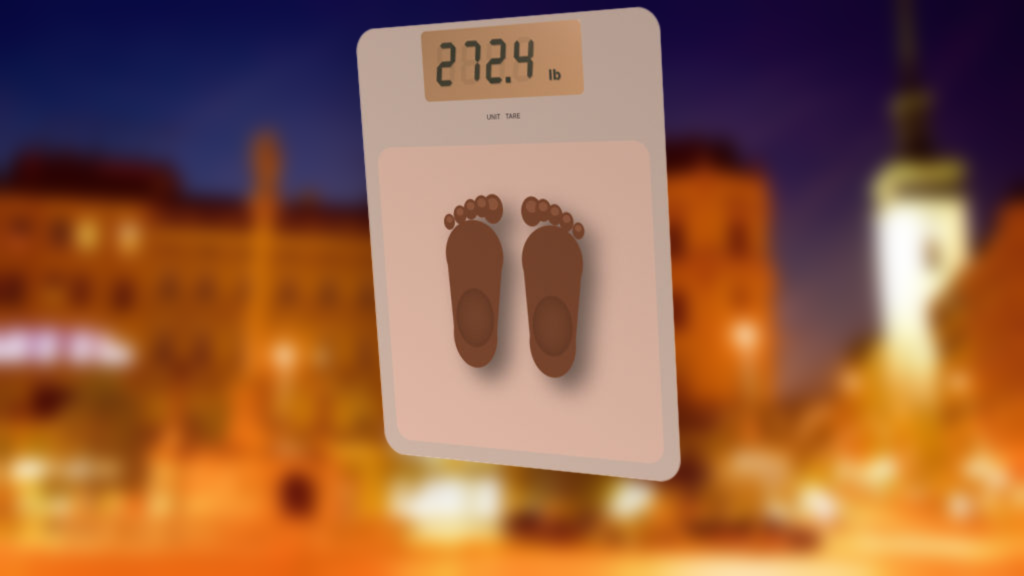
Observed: 272.4 lb
